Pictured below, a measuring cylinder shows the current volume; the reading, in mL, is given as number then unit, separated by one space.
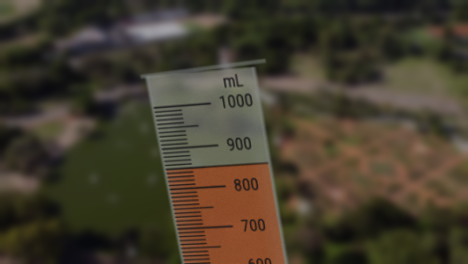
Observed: 850 mL
